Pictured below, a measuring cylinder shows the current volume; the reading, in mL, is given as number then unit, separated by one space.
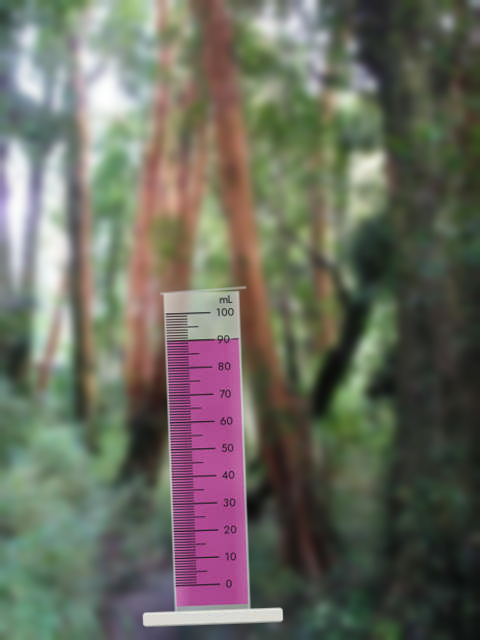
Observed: 90 mL
